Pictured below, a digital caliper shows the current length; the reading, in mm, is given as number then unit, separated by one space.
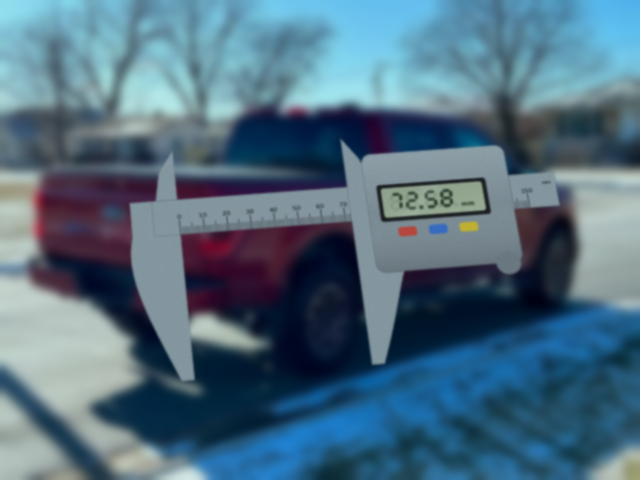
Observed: 72.58 mm
